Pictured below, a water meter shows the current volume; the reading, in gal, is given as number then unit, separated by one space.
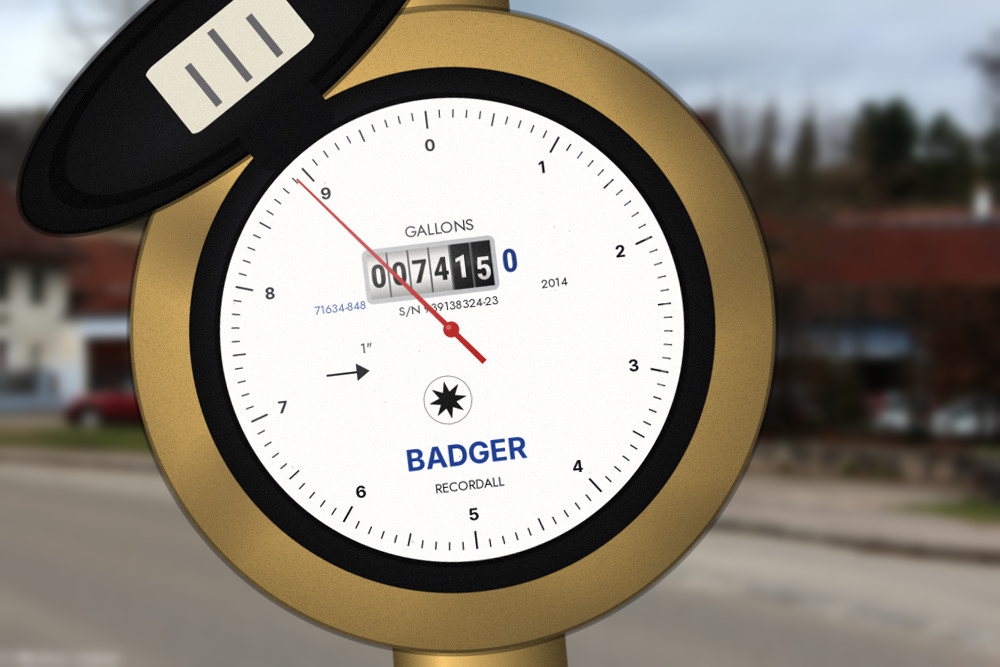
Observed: 74148.9 gal
